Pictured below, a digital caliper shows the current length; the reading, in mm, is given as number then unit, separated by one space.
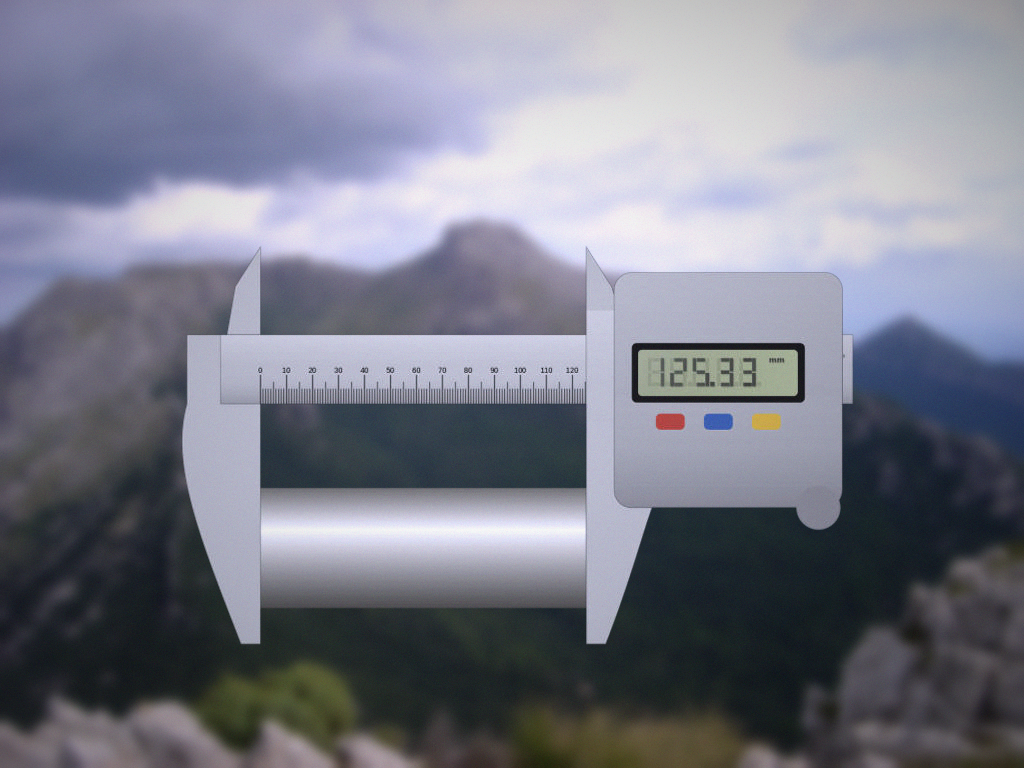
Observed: 125.33 mm
